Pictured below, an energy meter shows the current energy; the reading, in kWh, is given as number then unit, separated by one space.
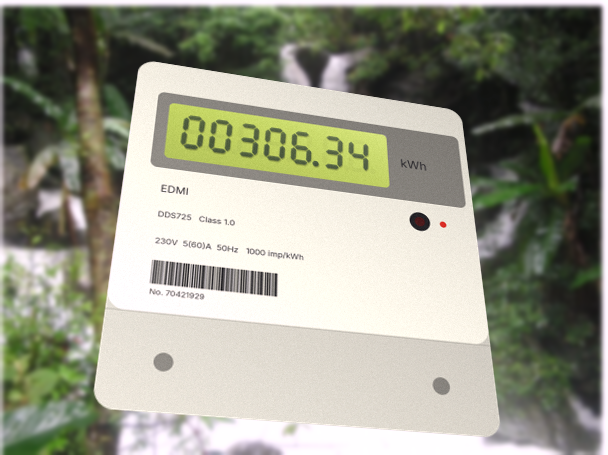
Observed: 306.34 kWh
